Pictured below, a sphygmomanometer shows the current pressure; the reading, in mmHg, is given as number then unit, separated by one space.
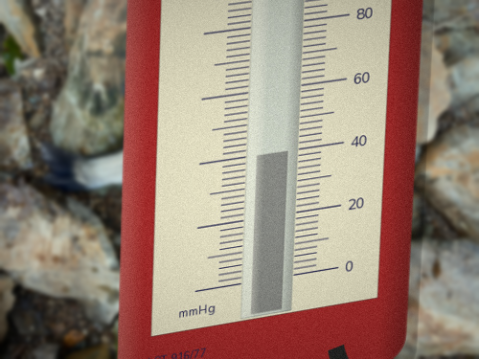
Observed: 40 mmHg
